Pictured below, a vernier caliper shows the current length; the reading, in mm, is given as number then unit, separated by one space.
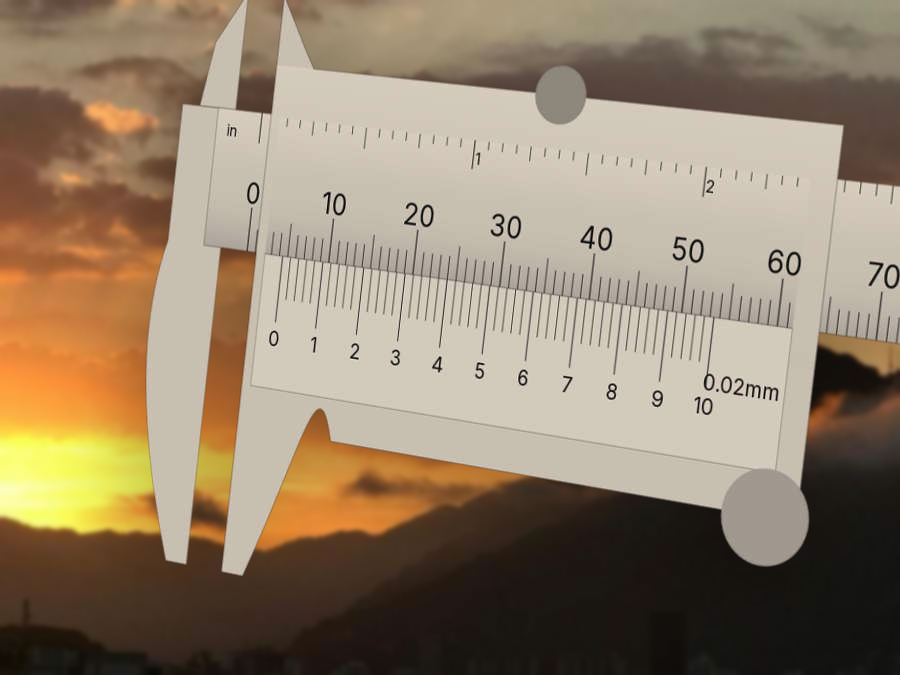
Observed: 4.4 mm
